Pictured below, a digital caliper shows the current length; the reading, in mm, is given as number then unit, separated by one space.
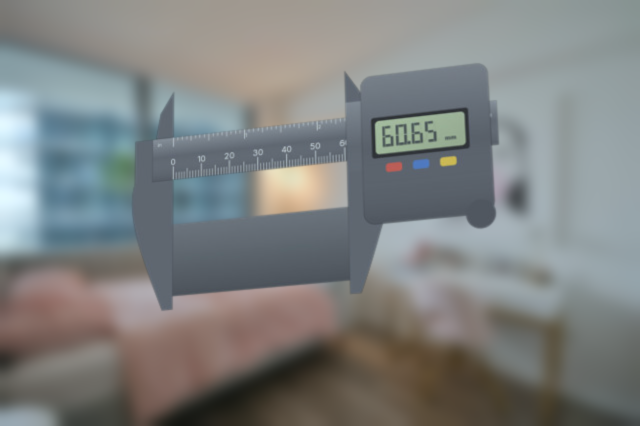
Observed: 60.65 mm
